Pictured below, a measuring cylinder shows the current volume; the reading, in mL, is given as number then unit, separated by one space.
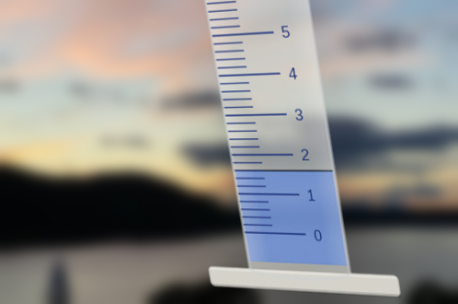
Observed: 1.6 mL
